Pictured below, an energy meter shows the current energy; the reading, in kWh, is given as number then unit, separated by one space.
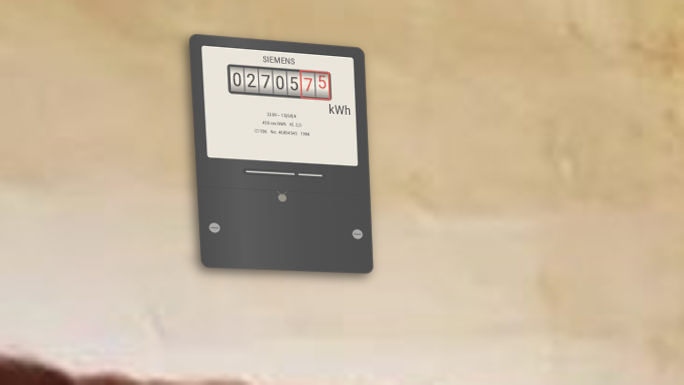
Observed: 2705.75 kWh
